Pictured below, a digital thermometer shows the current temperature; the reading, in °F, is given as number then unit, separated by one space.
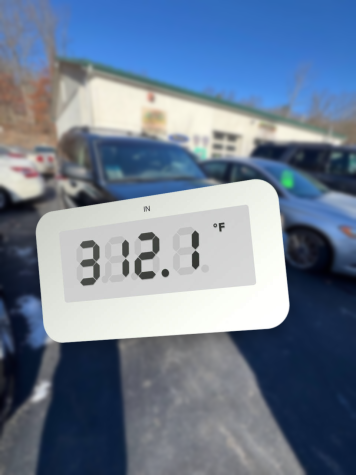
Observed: 312.1 °F
